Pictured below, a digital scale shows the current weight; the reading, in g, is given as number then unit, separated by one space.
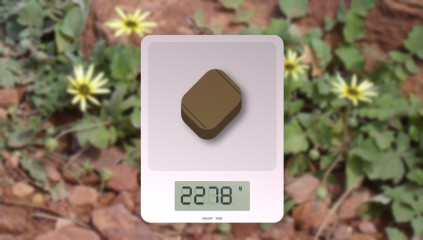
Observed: 2278 g
